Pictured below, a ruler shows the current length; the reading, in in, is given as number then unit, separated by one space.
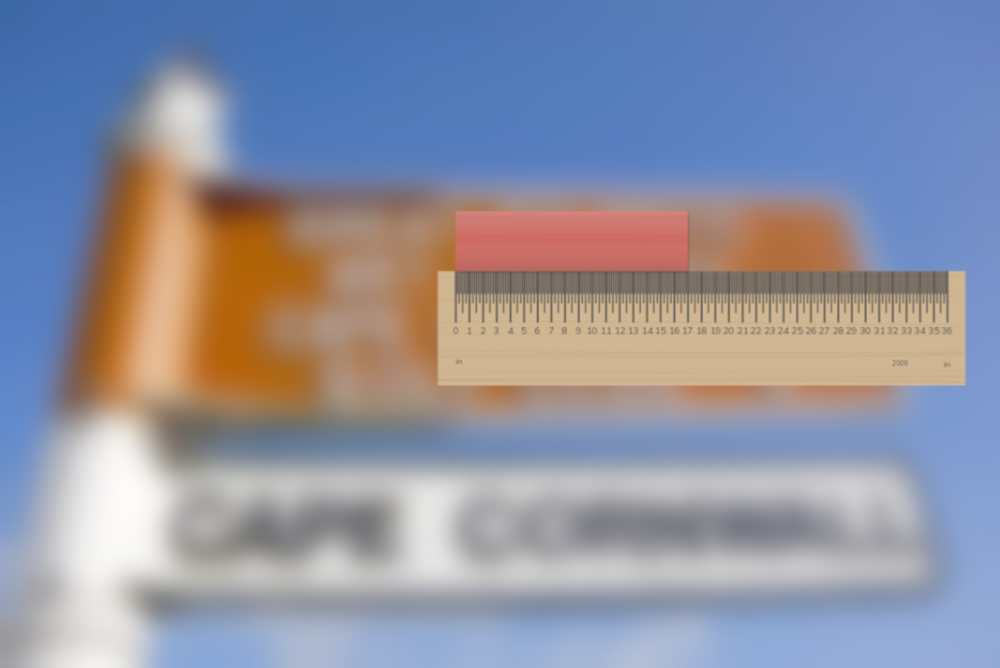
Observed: 17 in
